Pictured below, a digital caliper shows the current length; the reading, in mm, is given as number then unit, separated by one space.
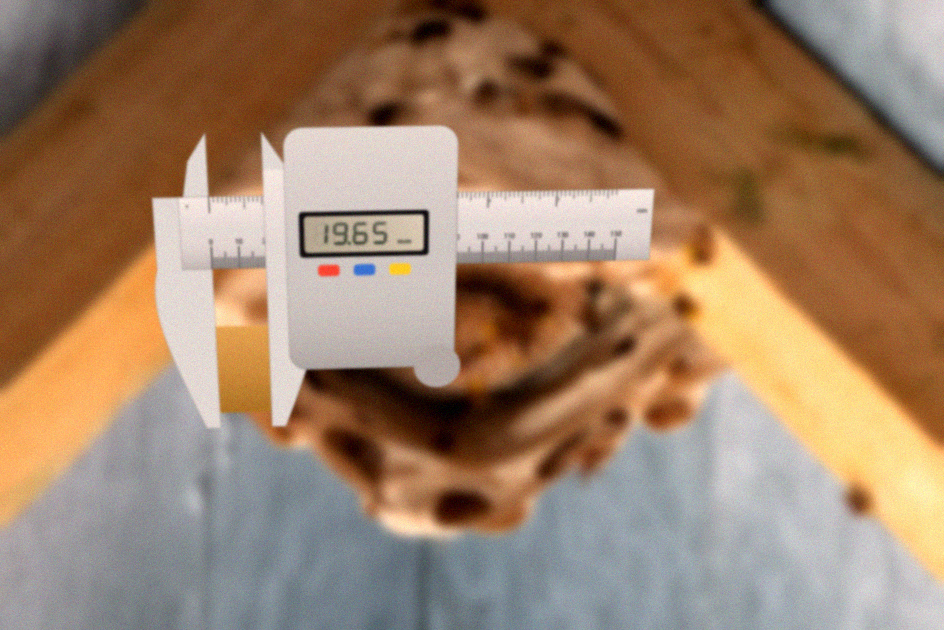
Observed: 19.65 mm
